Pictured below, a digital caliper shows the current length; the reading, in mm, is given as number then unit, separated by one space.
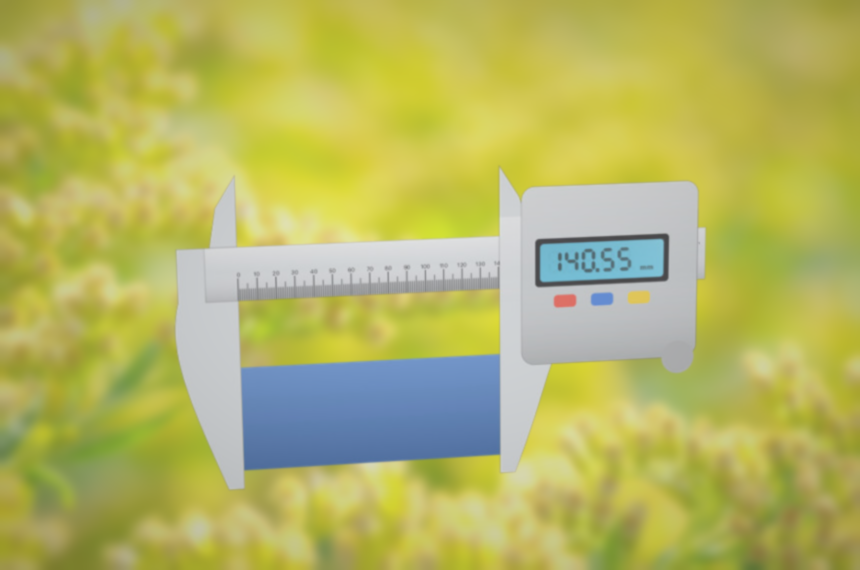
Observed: 140.55 mm
